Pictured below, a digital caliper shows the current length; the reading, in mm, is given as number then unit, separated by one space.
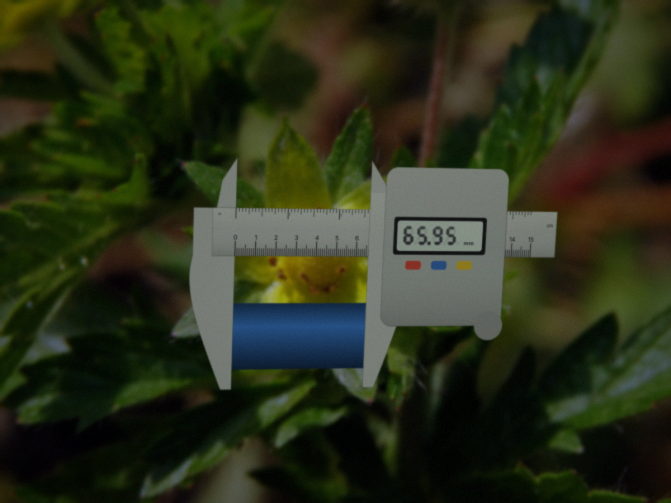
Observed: 65.95 mm
